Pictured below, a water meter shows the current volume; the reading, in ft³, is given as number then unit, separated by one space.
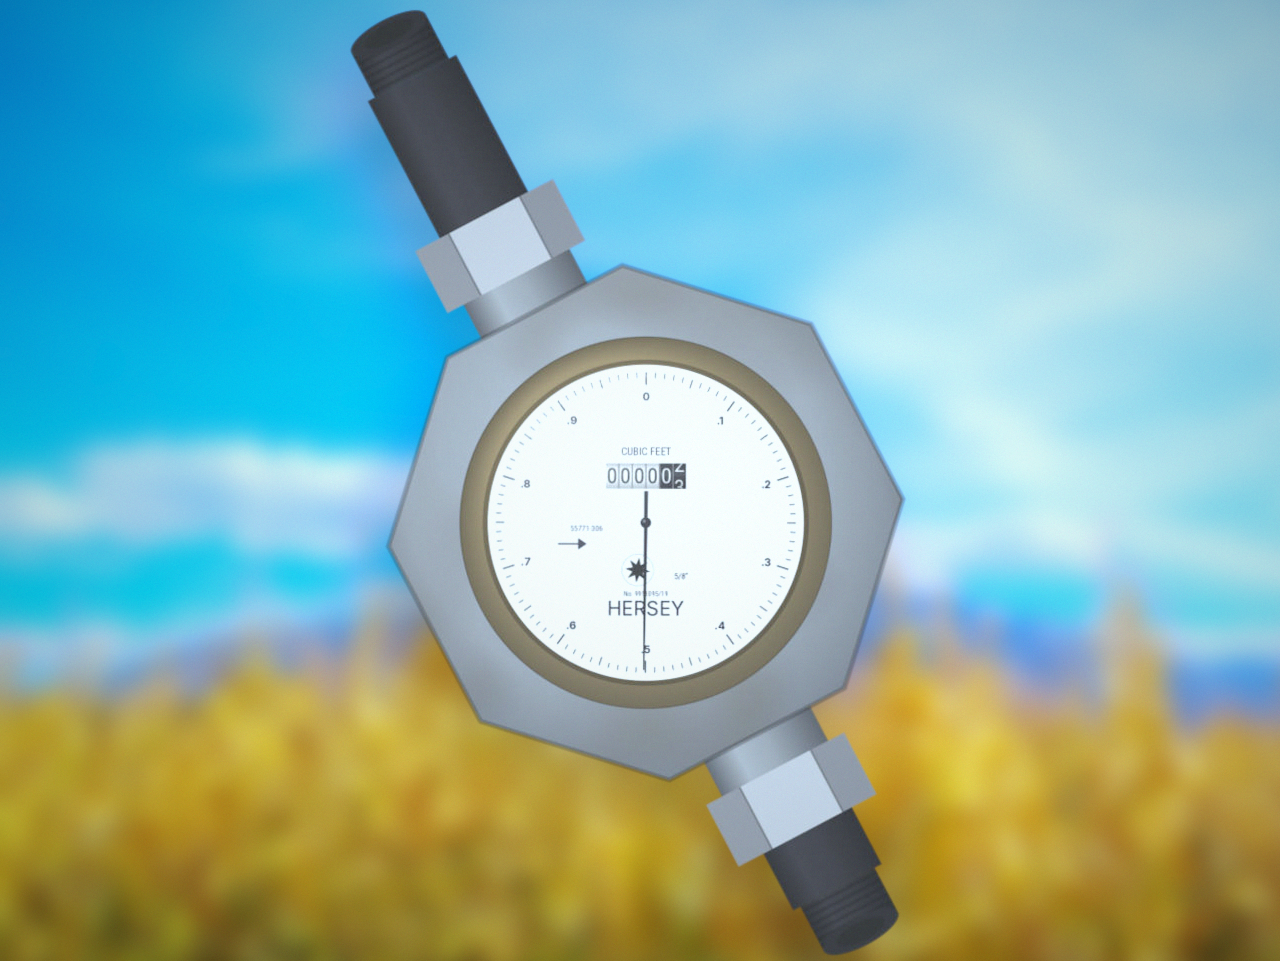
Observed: 2.50 ft³
